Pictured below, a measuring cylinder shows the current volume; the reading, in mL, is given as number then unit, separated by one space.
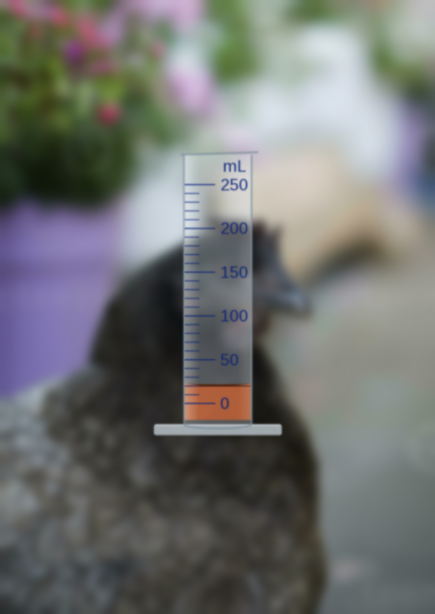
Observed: 20 mL
